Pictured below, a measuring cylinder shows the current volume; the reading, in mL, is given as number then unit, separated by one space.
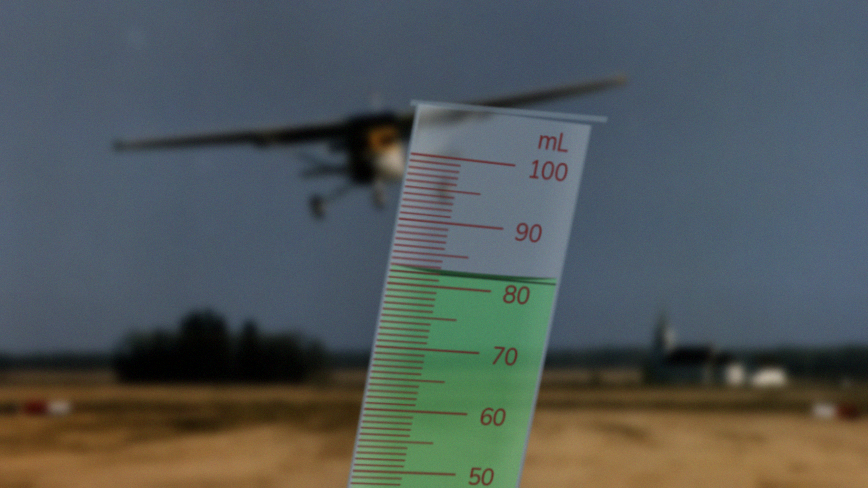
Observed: 82 mL
